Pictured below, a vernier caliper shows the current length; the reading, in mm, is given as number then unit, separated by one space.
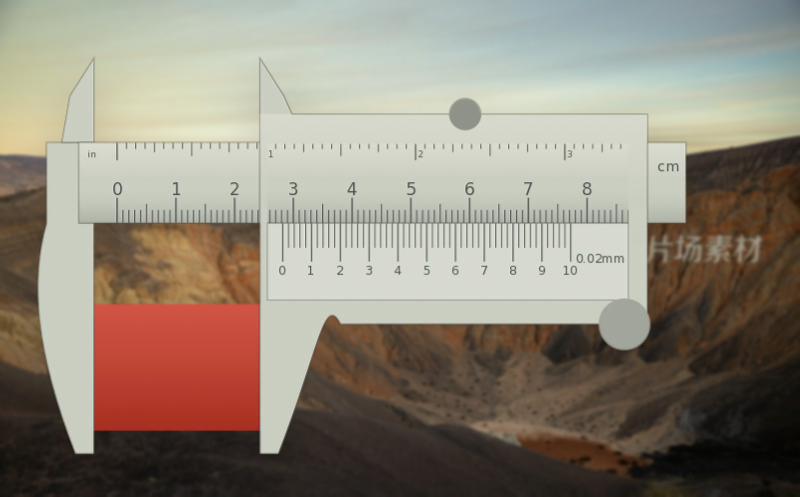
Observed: 28.2 mm
